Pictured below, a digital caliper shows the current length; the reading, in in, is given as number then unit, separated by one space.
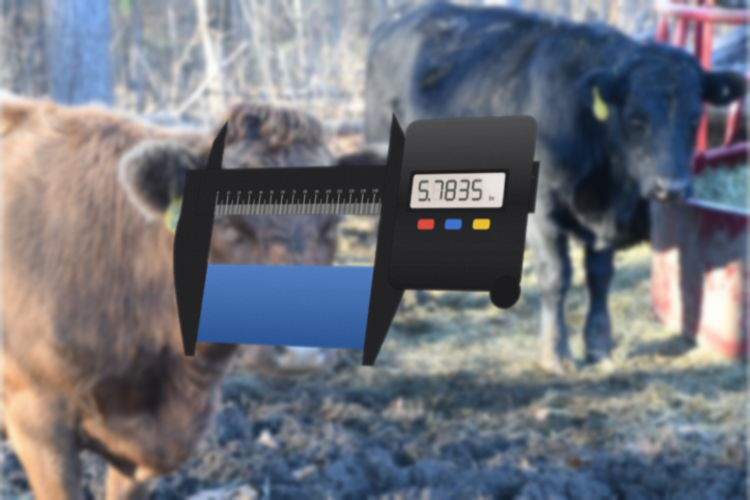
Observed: 5.7835 in
